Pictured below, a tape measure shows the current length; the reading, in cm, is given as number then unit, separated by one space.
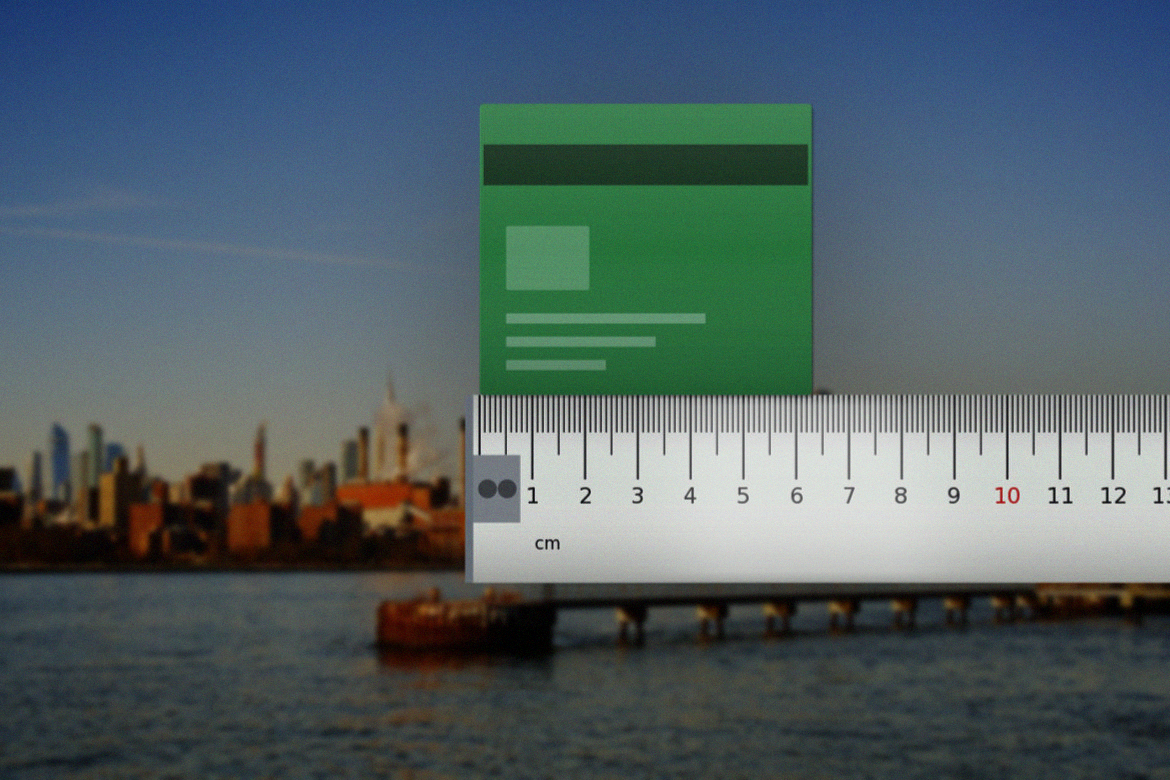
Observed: 6.3 cm
